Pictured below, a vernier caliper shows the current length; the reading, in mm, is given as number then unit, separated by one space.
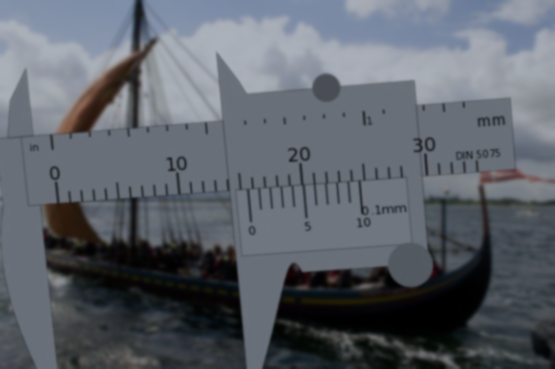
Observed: 15.6 mm
